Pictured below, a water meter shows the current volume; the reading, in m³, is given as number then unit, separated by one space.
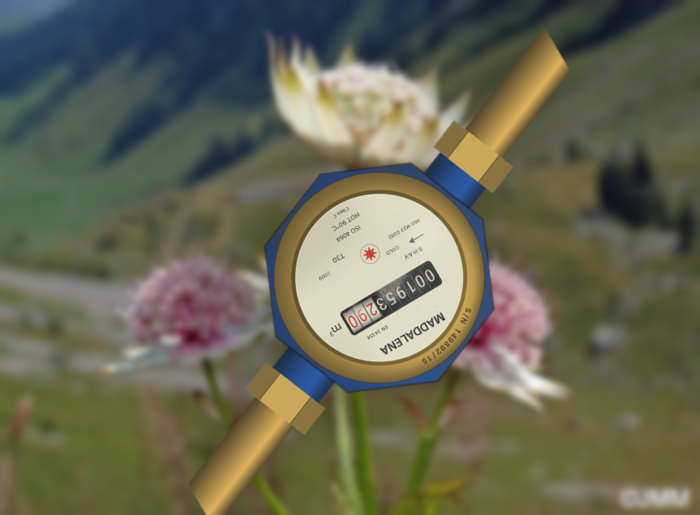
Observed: 1953.290 m³
